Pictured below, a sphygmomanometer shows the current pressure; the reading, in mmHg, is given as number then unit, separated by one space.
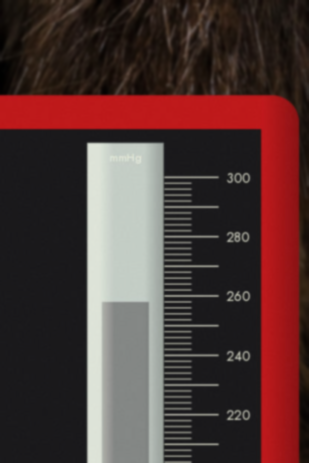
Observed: 258 mmHg
